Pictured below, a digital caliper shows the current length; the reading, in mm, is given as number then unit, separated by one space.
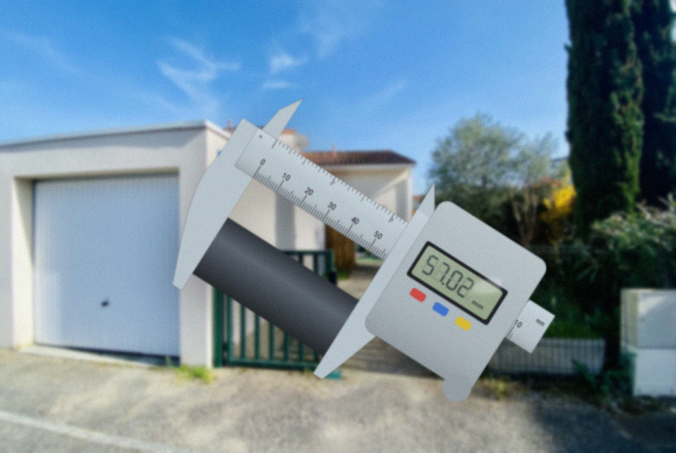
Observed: 57.02 mm
